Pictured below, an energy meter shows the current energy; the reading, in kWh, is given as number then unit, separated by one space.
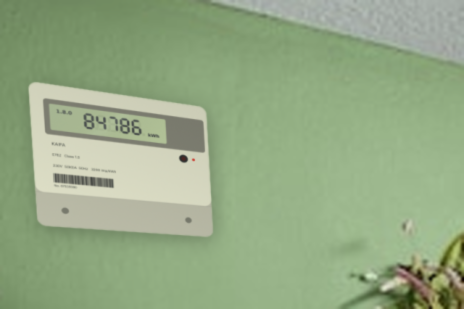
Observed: 84786 kWh
